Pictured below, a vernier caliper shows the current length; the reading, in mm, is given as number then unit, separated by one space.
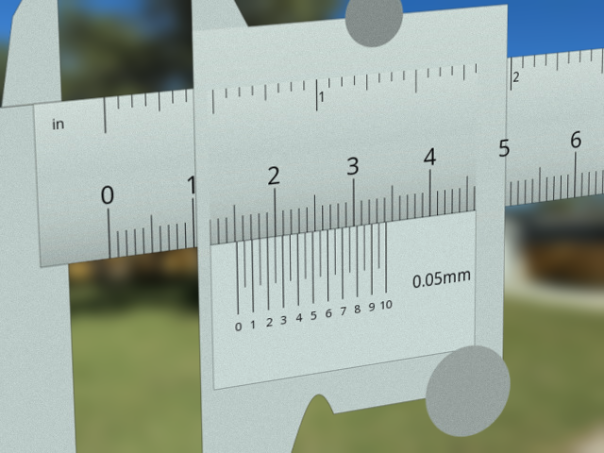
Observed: 15.2 mm
